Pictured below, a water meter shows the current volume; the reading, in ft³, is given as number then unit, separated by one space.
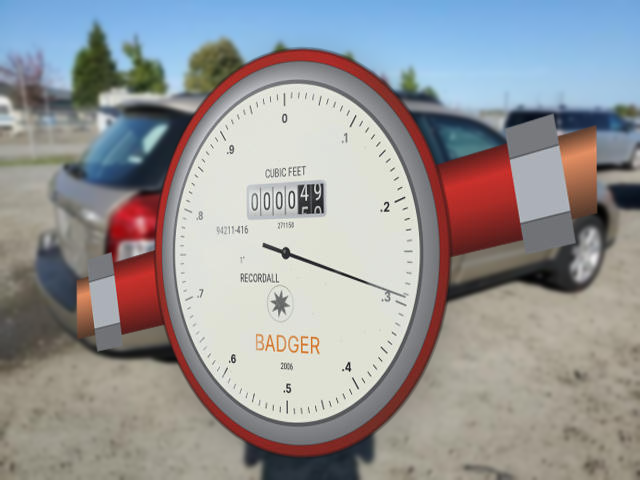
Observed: 49.29 ft³
